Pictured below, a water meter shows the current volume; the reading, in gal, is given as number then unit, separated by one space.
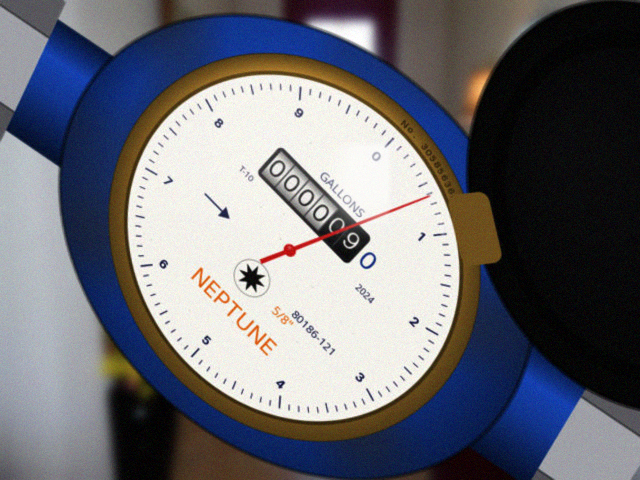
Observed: 90.6 gal
